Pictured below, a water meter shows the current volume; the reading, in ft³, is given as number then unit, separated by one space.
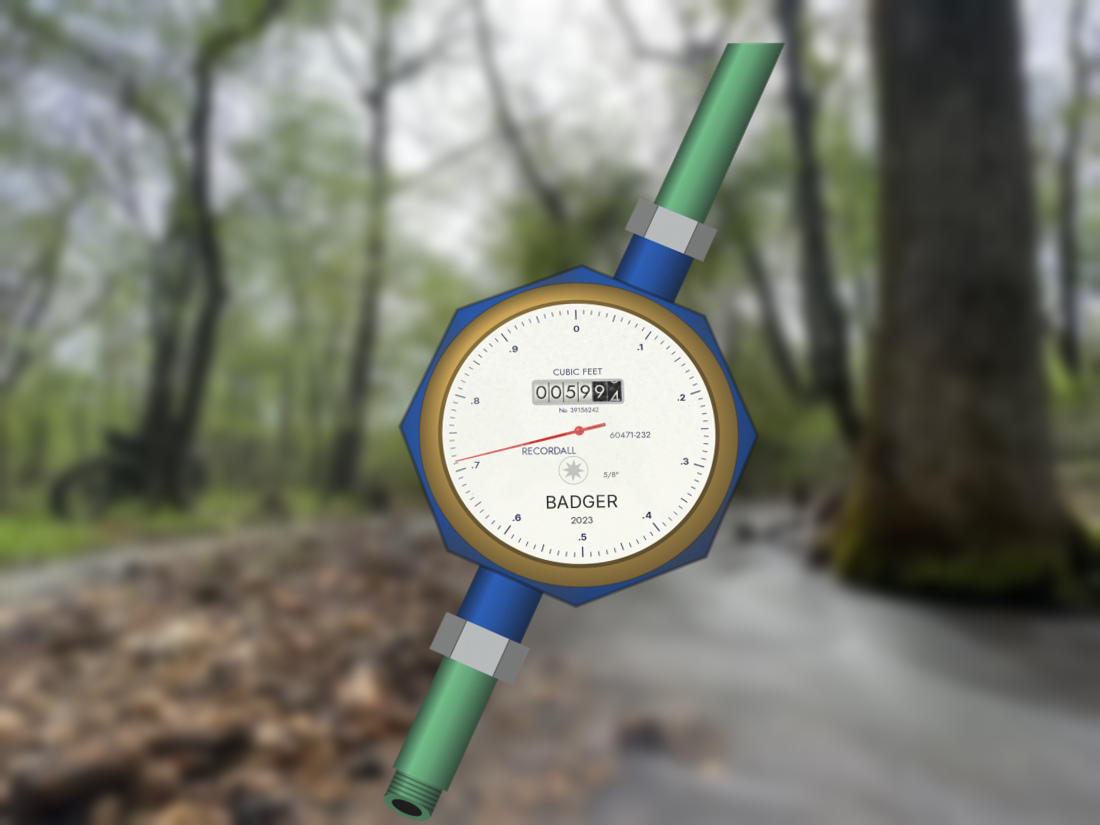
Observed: 5993.71 ft³
